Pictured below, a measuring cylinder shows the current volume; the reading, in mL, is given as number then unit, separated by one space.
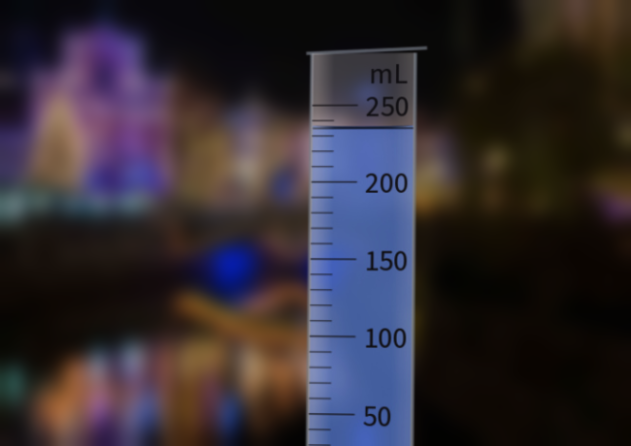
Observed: 235 mL
